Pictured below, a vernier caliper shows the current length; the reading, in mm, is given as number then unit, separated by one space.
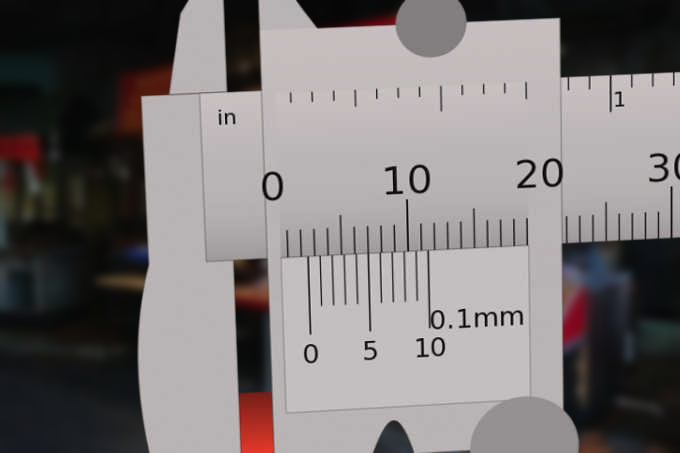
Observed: 2.5 mm
